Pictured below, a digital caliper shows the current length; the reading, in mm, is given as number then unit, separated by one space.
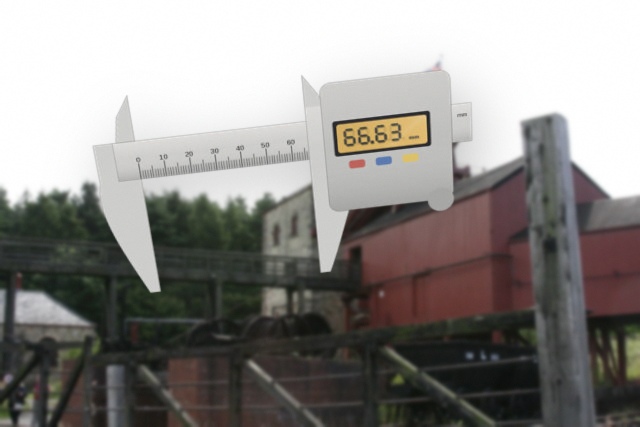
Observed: 66.63 mm
